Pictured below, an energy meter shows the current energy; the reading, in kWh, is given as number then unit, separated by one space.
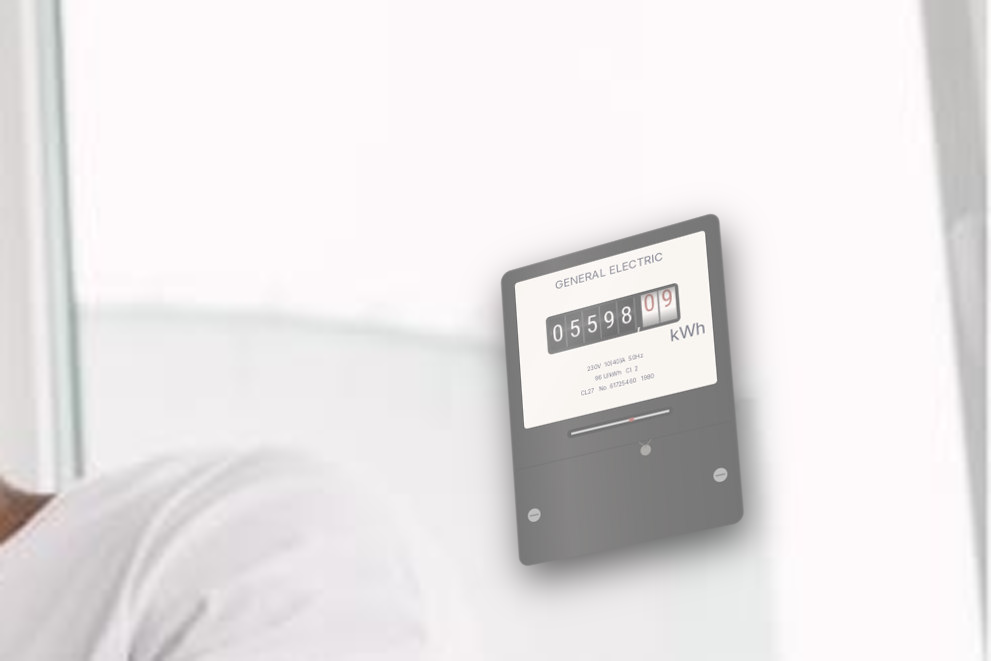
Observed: 5598.09 kWh
